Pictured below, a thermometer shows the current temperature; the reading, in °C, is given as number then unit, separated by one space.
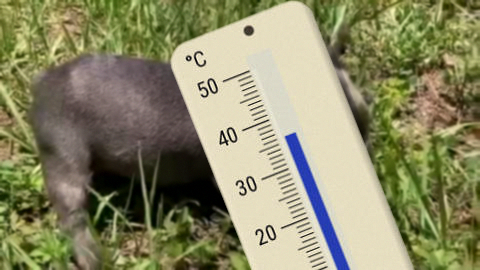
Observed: 36 °C
